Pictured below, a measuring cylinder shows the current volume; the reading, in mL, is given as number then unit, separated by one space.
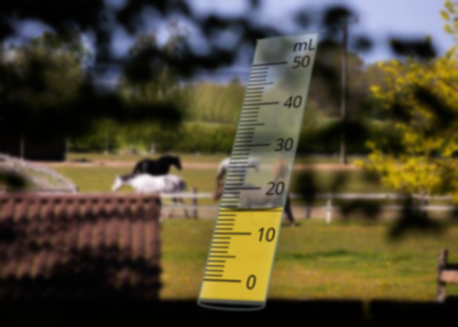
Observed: 15 mL
